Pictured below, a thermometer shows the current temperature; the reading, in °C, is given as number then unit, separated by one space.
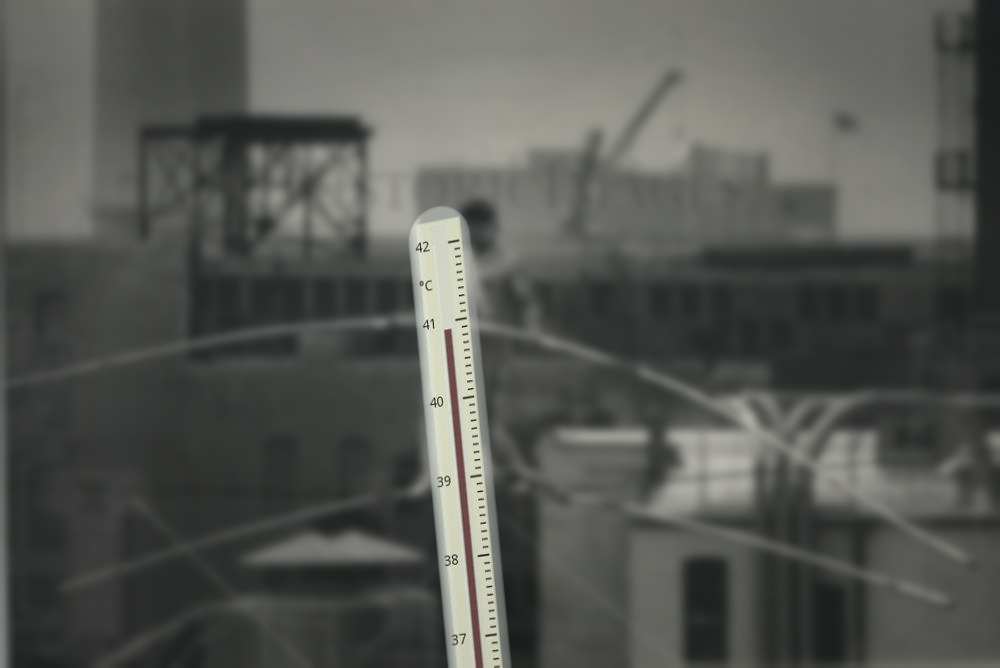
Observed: 40.9 °C
